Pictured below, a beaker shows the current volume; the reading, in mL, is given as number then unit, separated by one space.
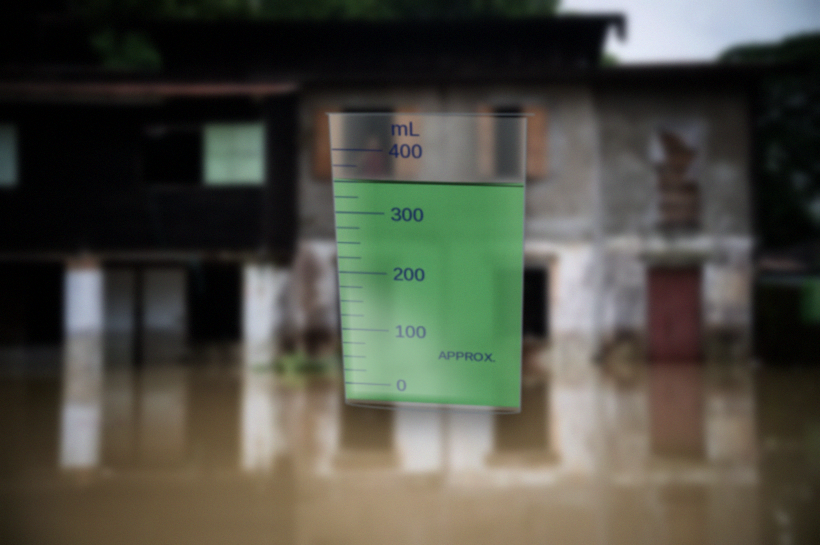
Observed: 350 mL
